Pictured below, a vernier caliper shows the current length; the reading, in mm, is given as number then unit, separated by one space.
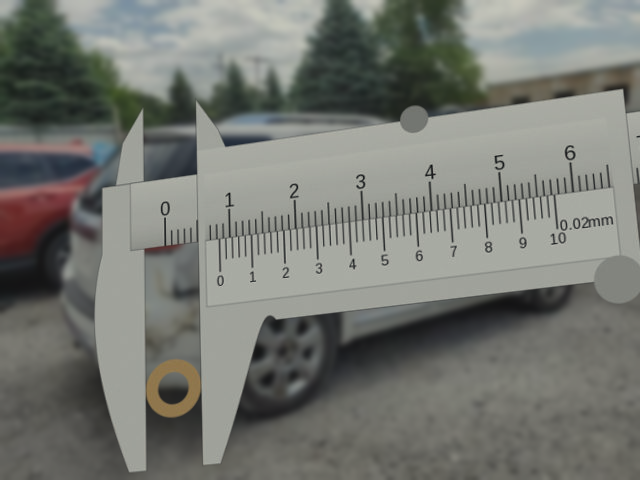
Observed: 8.4 mm
